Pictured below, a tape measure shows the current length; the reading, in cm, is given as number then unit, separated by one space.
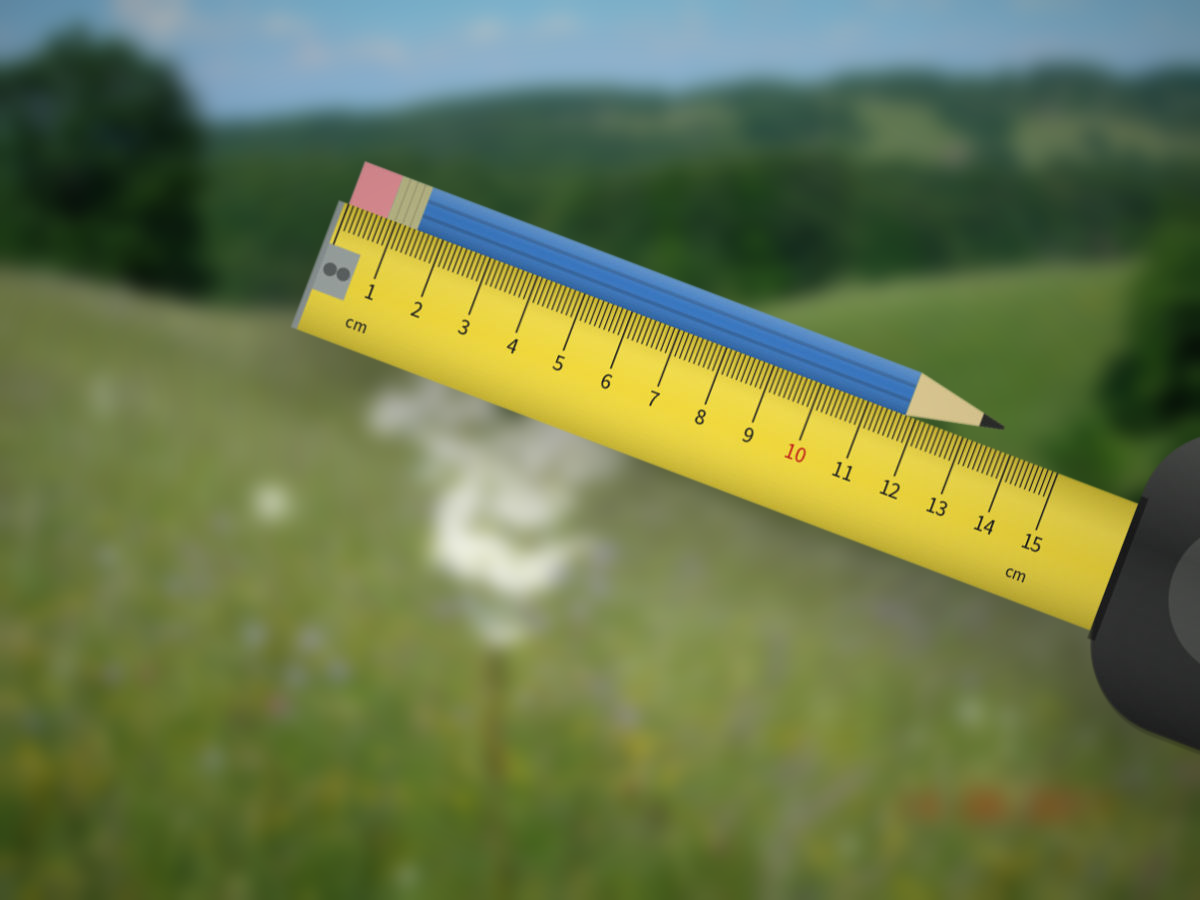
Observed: 13.7 cm
